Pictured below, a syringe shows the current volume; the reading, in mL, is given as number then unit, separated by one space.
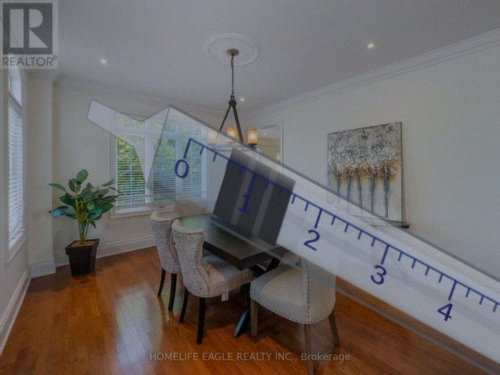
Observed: 0.6 mL
